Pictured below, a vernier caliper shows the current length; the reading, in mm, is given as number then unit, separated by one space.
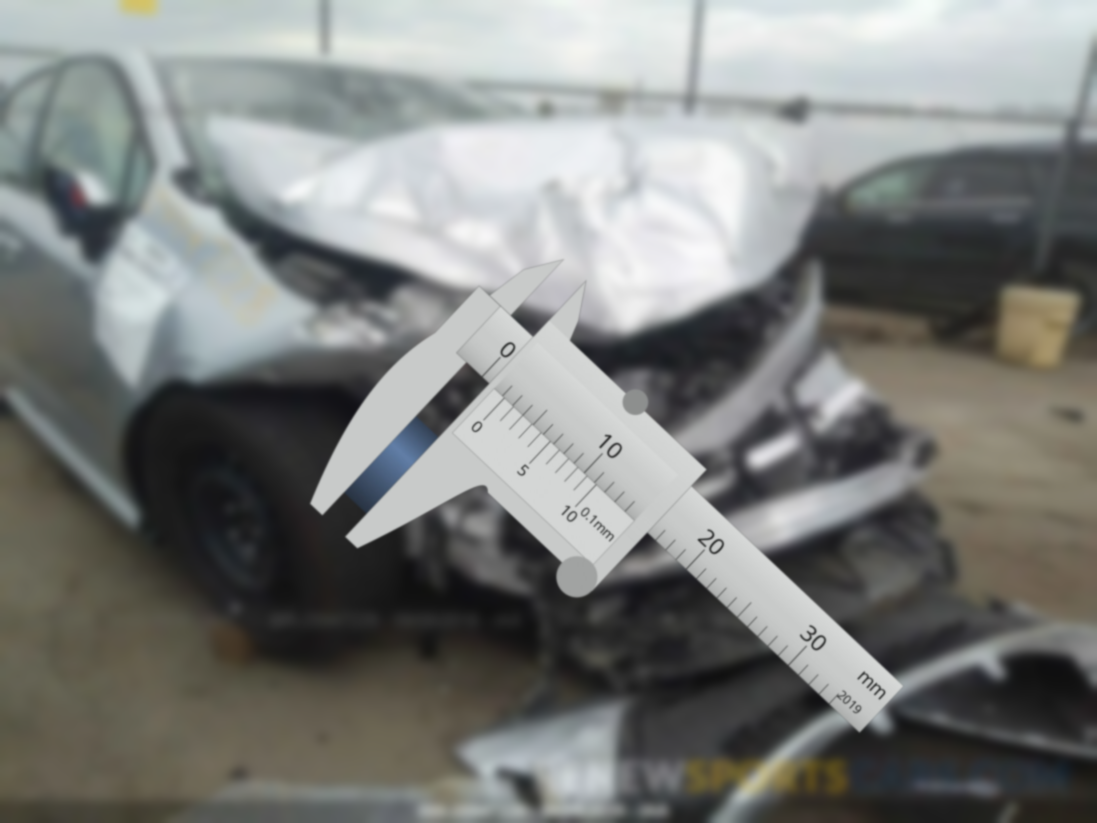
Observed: 2.2 mm
